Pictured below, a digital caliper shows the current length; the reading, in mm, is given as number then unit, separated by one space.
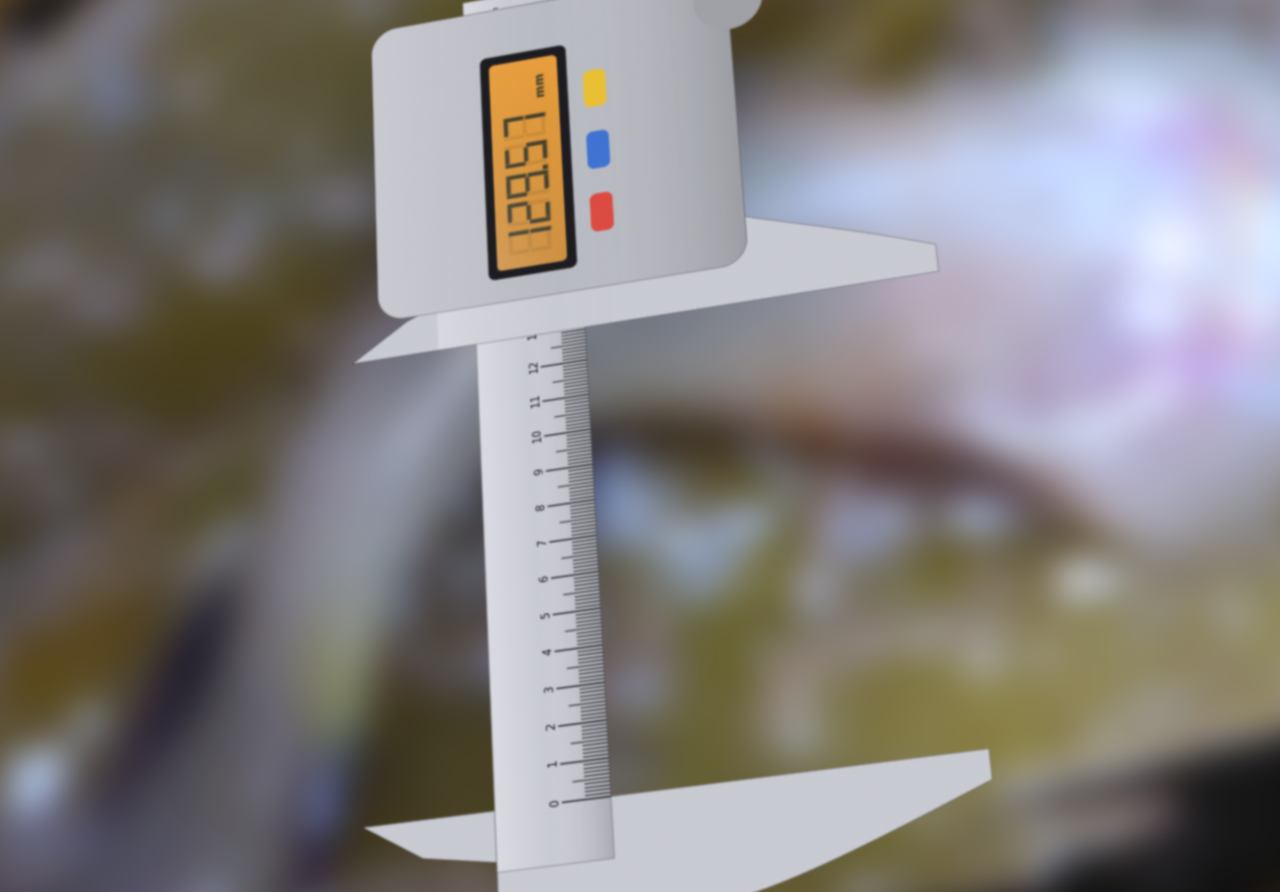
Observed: 129.57 mm
